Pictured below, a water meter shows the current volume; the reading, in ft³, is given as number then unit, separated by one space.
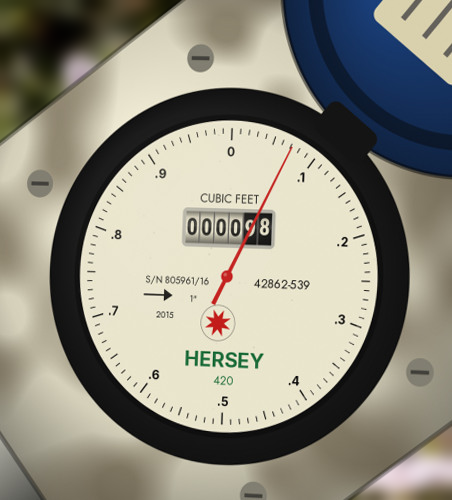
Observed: 98.07 ft³
